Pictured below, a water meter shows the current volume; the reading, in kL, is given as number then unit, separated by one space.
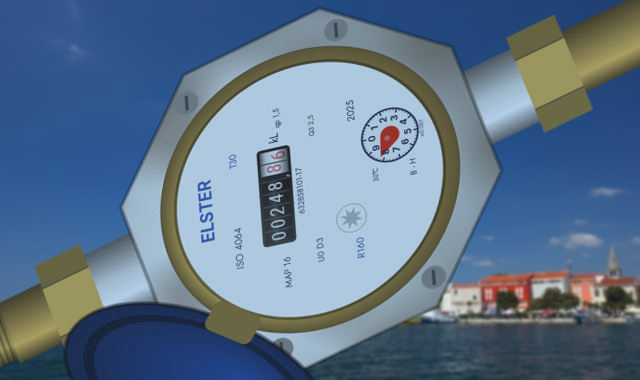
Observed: 248.858 kL
